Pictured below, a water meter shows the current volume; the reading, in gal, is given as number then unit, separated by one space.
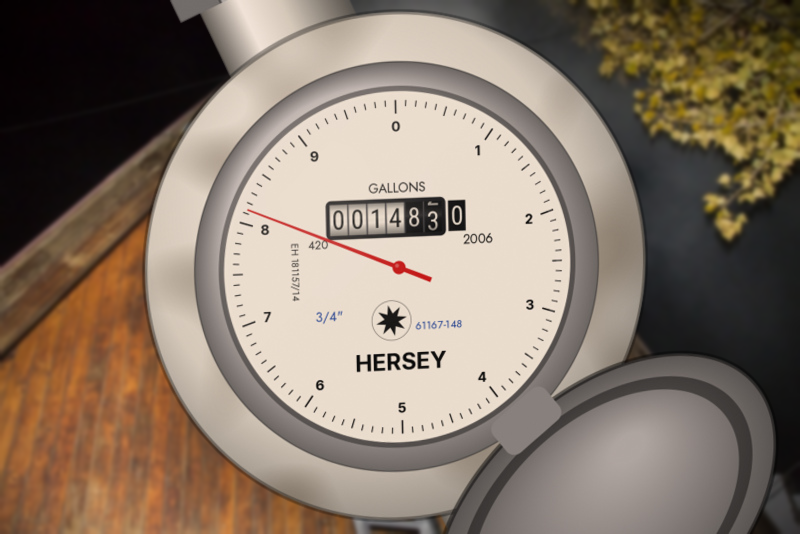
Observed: 14828.1 gal
